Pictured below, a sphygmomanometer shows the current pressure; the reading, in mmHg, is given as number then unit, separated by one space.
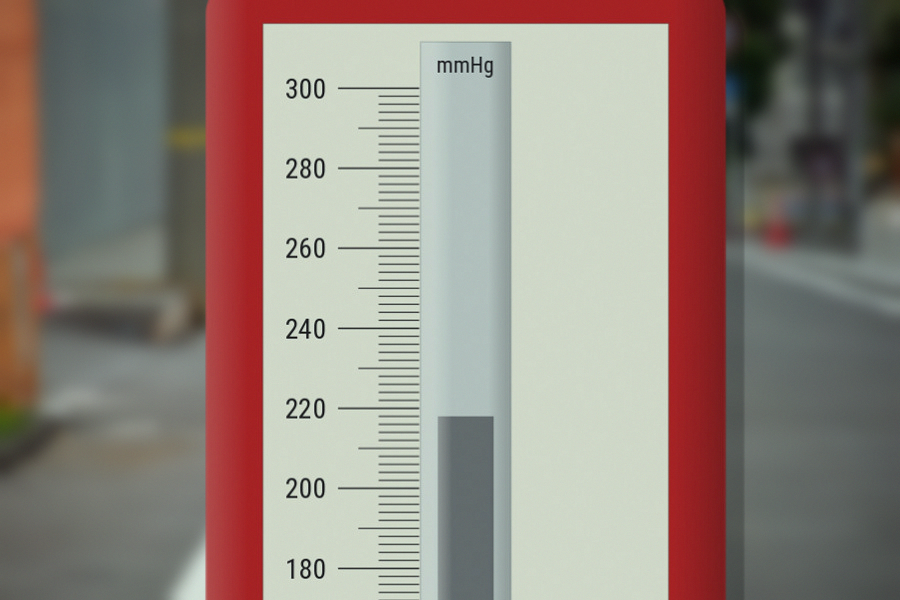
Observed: 218 mmHg
